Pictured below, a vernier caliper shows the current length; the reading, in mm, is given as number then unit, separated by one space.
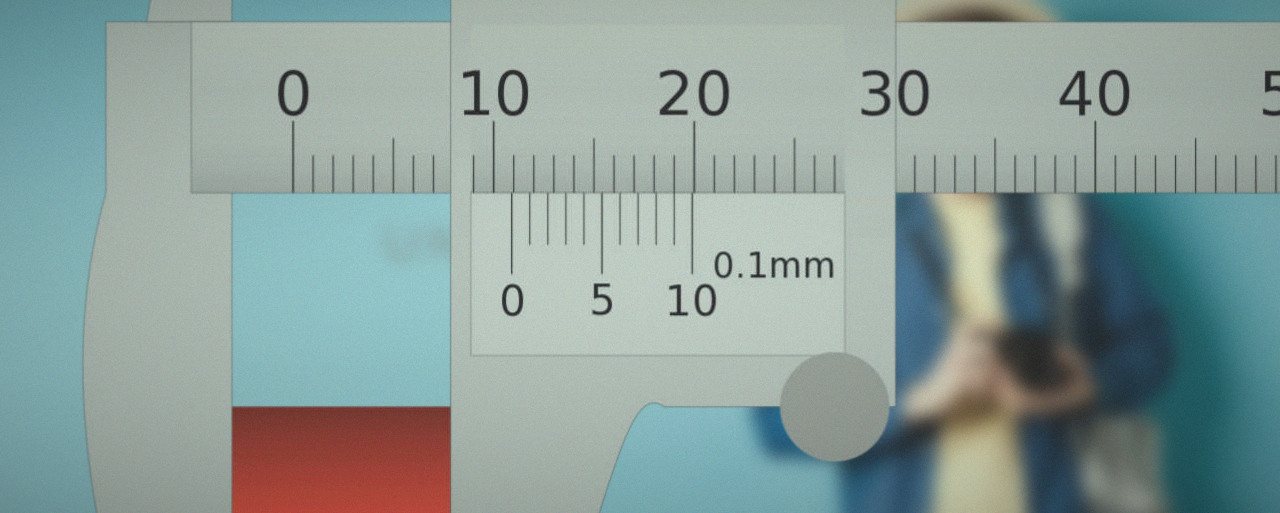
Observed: 10.9 mm
